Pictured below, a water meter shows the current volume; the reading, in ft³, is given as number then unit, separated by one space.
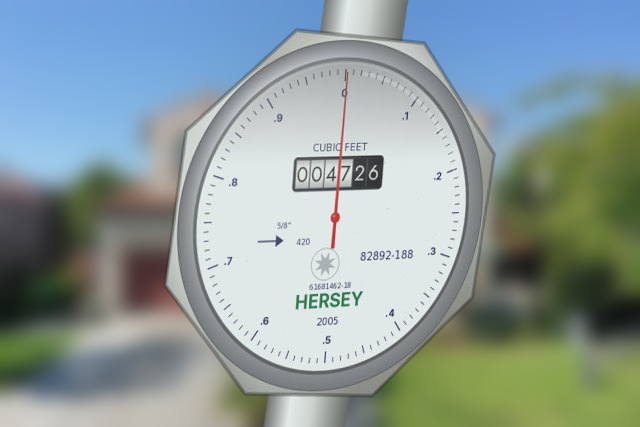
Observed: 4726.00 ft³
